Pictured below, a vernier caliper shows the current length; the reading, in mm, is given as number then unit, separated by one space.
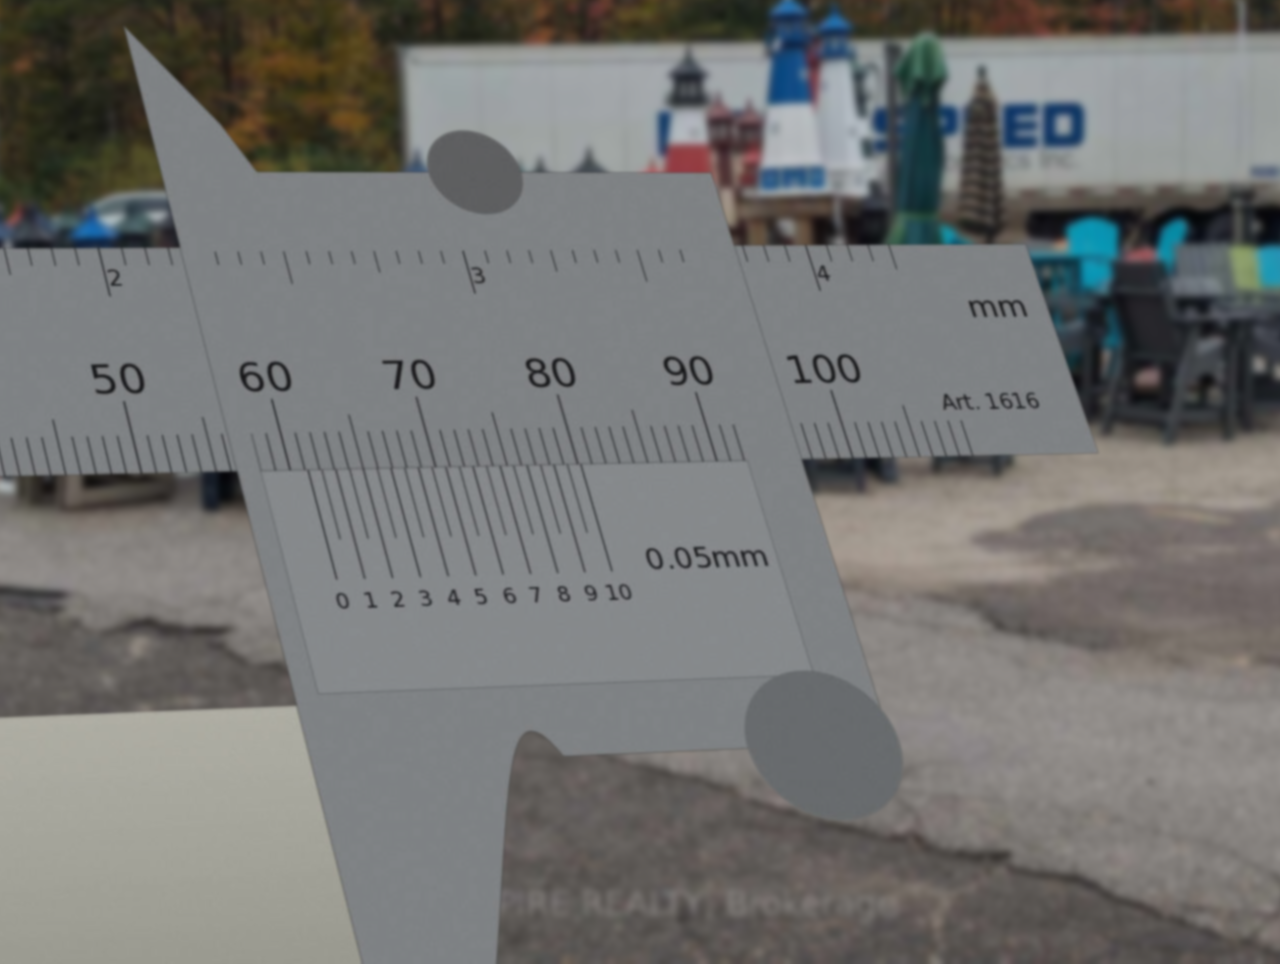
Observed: 61.2 mm
